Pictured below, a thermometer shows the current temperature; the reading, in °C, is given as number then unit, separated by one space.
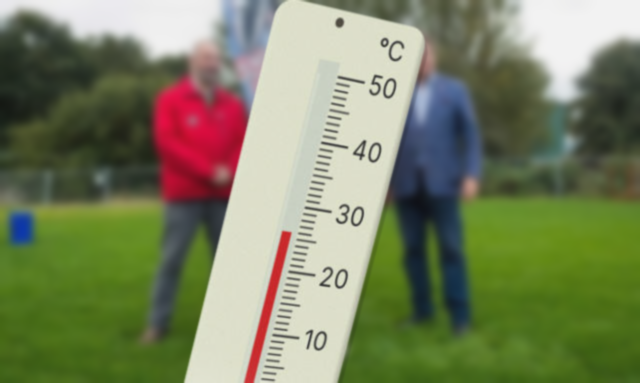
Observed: 26 °C
